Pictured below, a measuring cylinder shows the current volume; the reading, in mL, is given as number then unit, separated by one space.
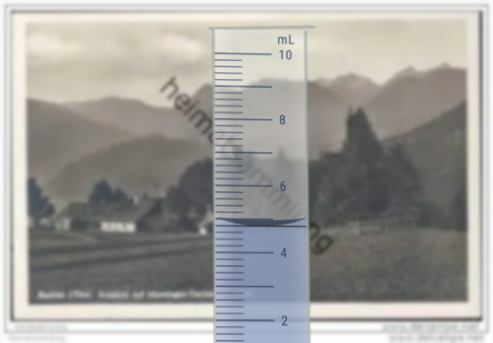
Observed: 4.8 mL
